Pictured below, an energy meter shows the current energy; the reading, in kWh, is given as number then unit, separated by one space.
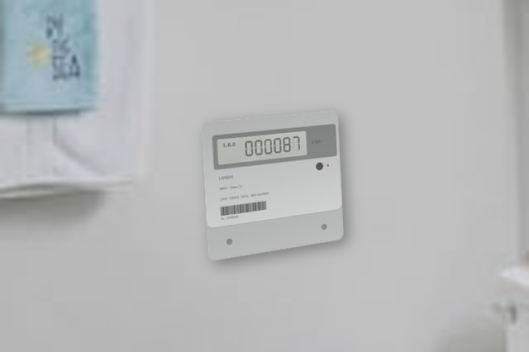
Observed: 87 kWh
